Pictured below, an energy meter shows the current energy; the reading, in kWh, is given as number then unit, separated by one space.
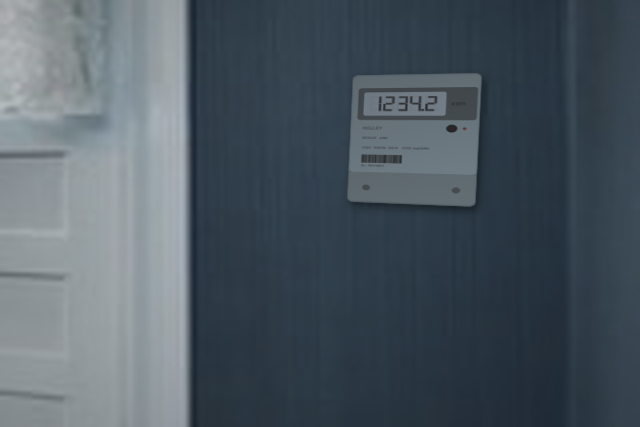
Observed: 1234.2 kWh
